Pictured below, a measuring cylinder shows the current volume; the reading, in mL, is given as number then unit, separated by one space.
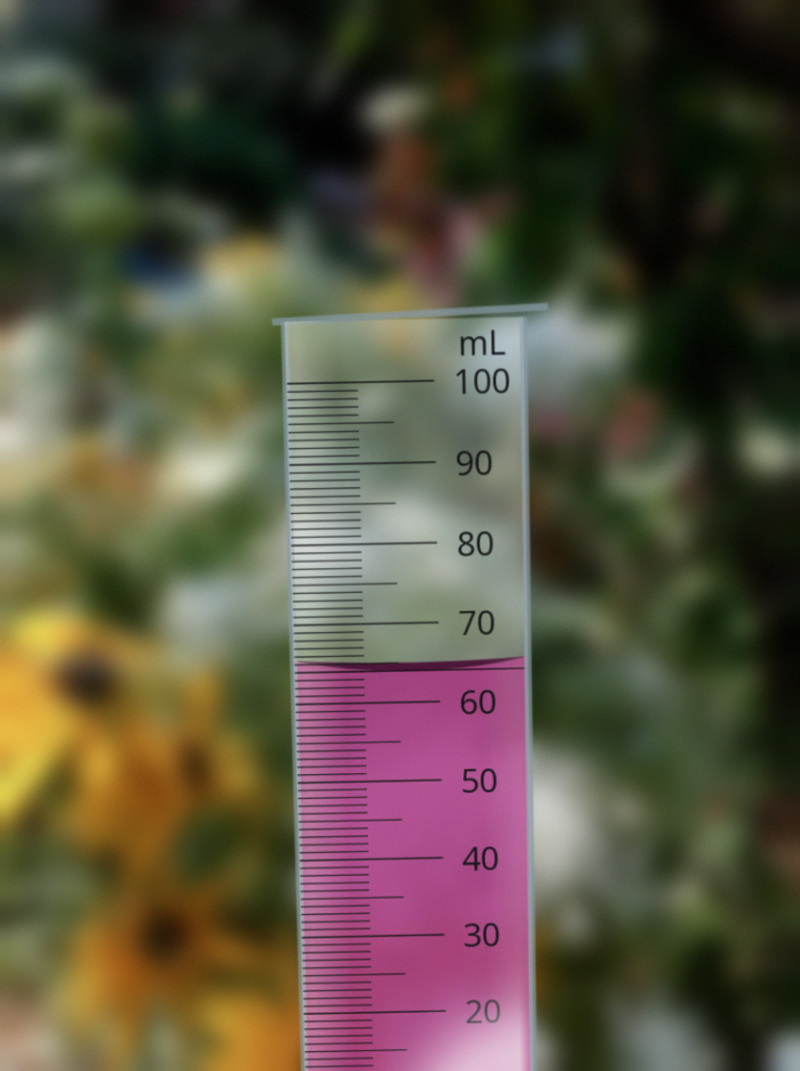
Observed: 64 mL
